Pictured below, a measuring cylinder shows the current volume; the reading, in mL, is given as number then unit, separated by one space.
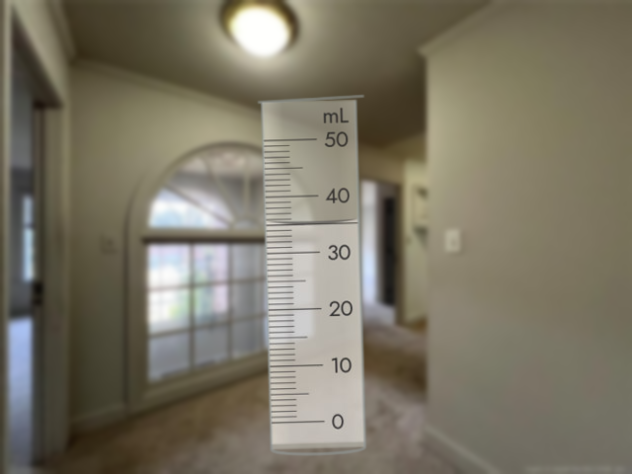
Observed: 35 mL
